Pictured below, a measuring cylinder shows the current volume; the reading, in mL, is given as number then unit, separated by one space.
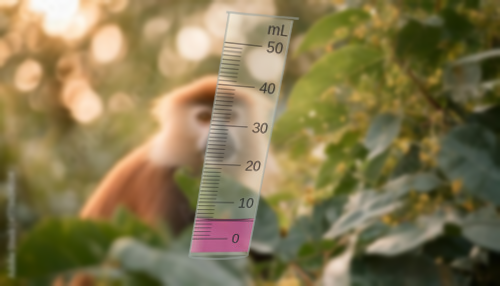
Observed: 5 mL
